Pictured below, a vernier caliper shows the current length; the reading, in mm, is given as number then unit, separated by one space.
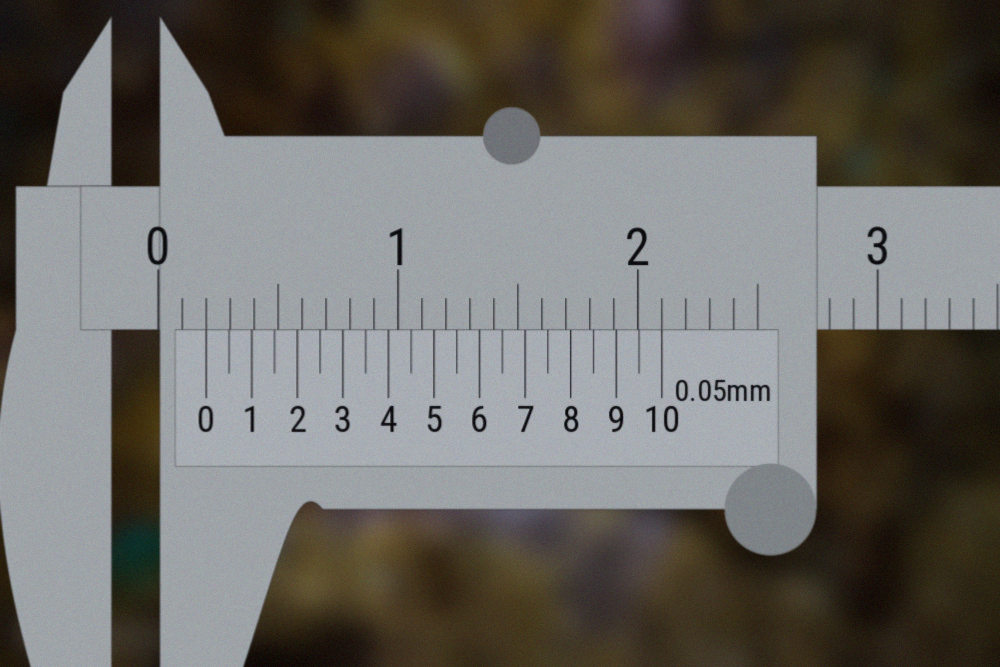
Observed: 2.0 mm
